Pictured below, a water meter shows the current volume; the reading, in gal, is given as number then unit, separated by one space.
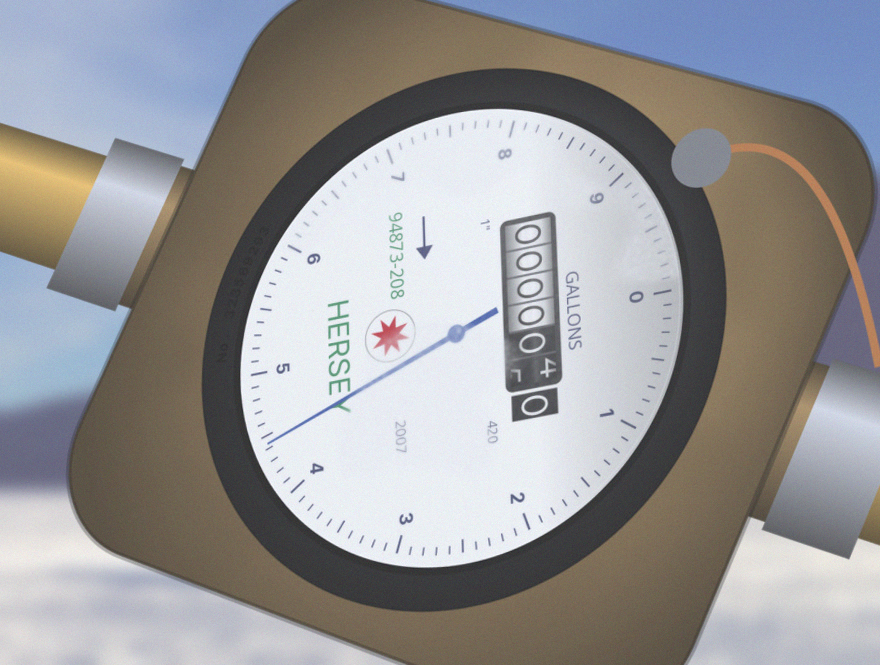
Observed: 44.4 gal
